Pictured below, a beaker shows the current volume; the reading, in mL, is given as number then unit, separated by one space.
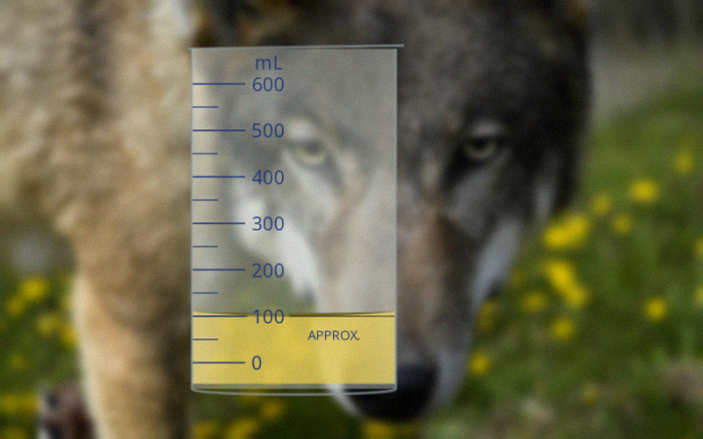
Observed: 100 mL
